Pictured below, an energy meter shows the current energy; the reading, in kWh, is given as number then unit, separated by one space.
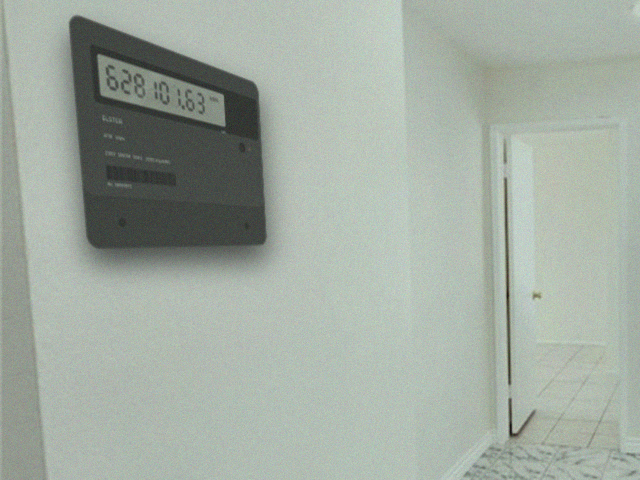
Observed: 628101.63 kWh
